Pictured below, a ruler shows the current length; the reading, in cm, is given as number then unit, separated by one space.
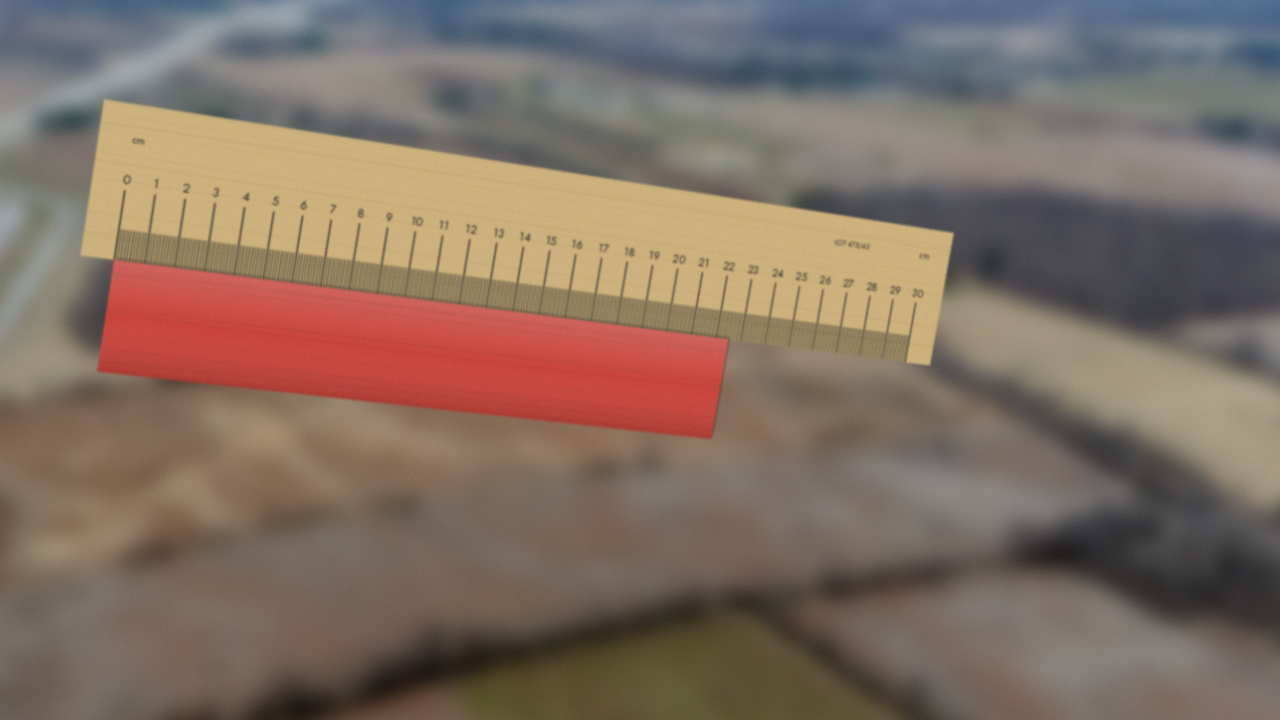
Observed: 22.5 cm
